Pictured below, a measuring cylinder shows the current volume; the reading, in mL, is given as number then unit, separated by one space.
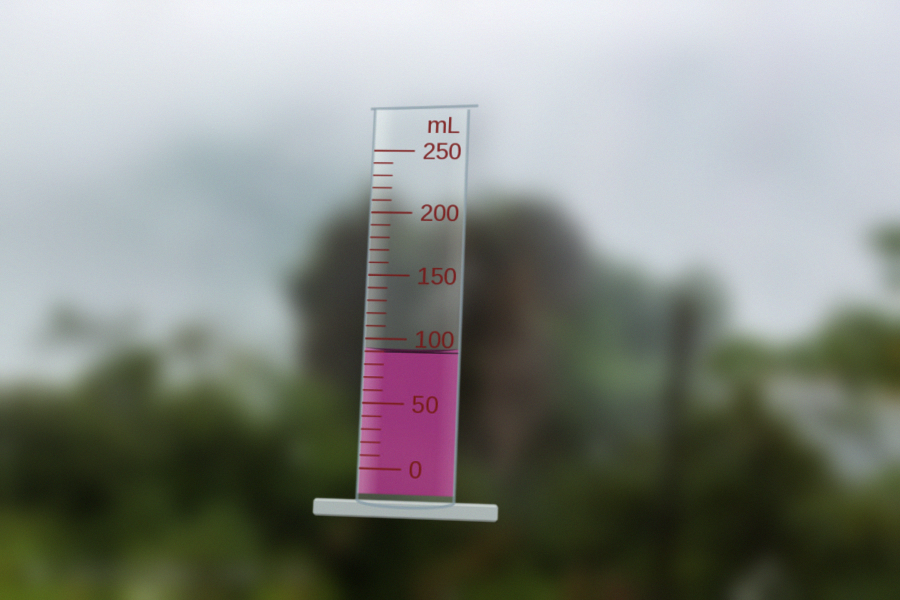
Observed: 90 mL
